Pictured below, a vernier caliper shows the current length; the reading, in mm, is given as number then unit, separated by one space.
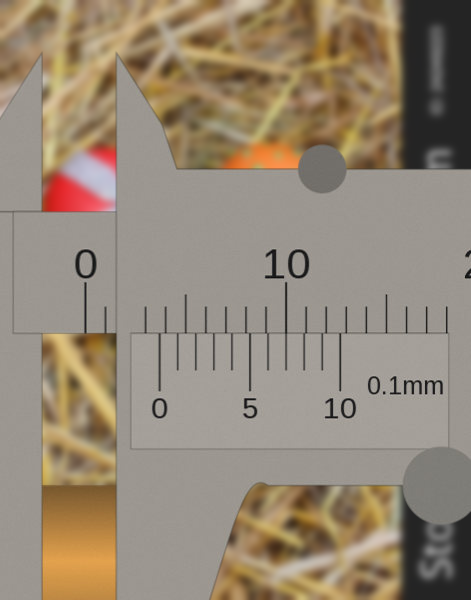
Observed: 3.7 mm
